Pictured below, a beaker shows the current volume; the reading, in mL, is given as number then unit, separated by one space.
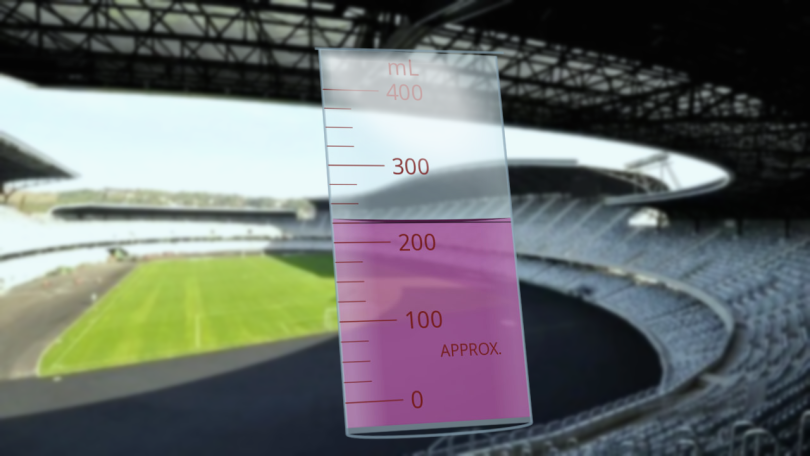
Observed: 225 mL
